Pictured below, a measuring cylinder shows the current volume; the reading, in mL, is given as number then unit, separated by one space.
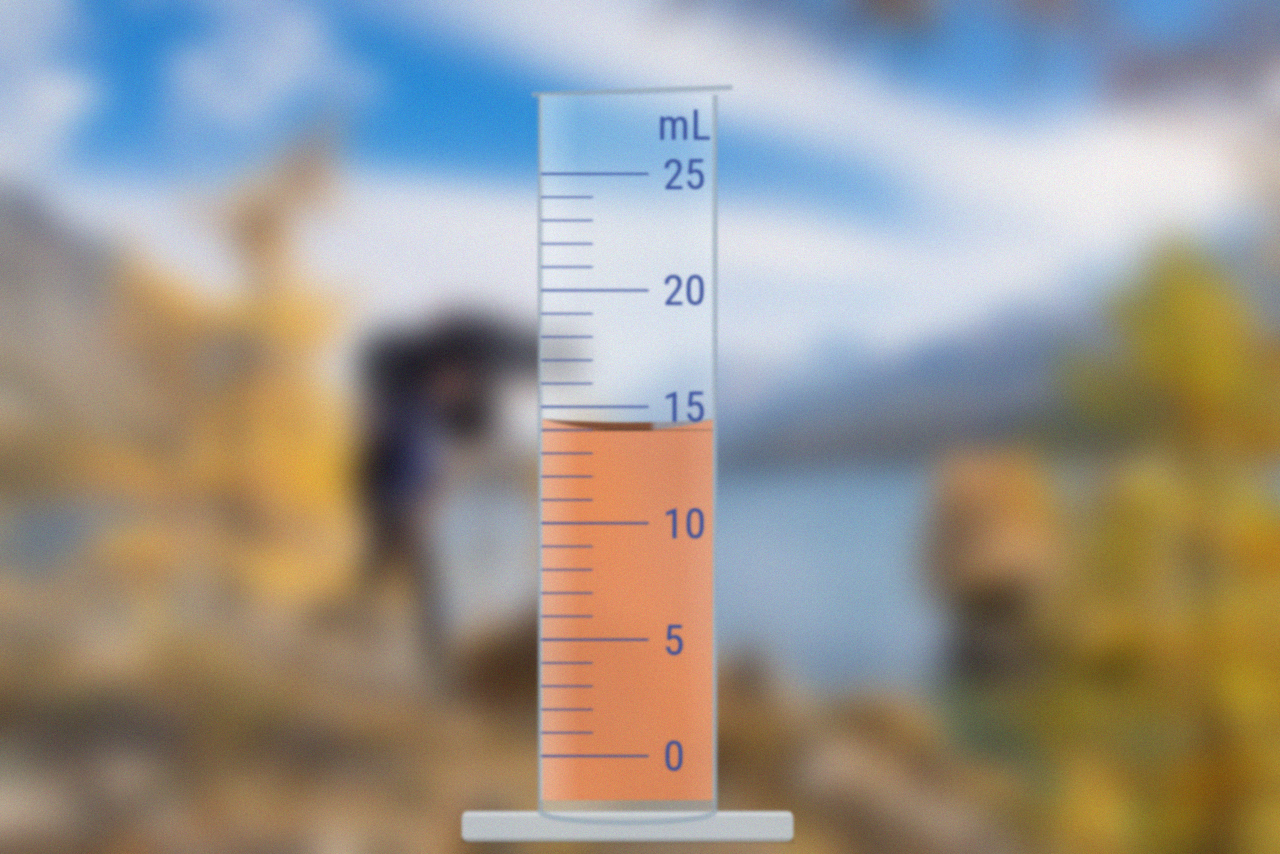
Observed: 14 mL
